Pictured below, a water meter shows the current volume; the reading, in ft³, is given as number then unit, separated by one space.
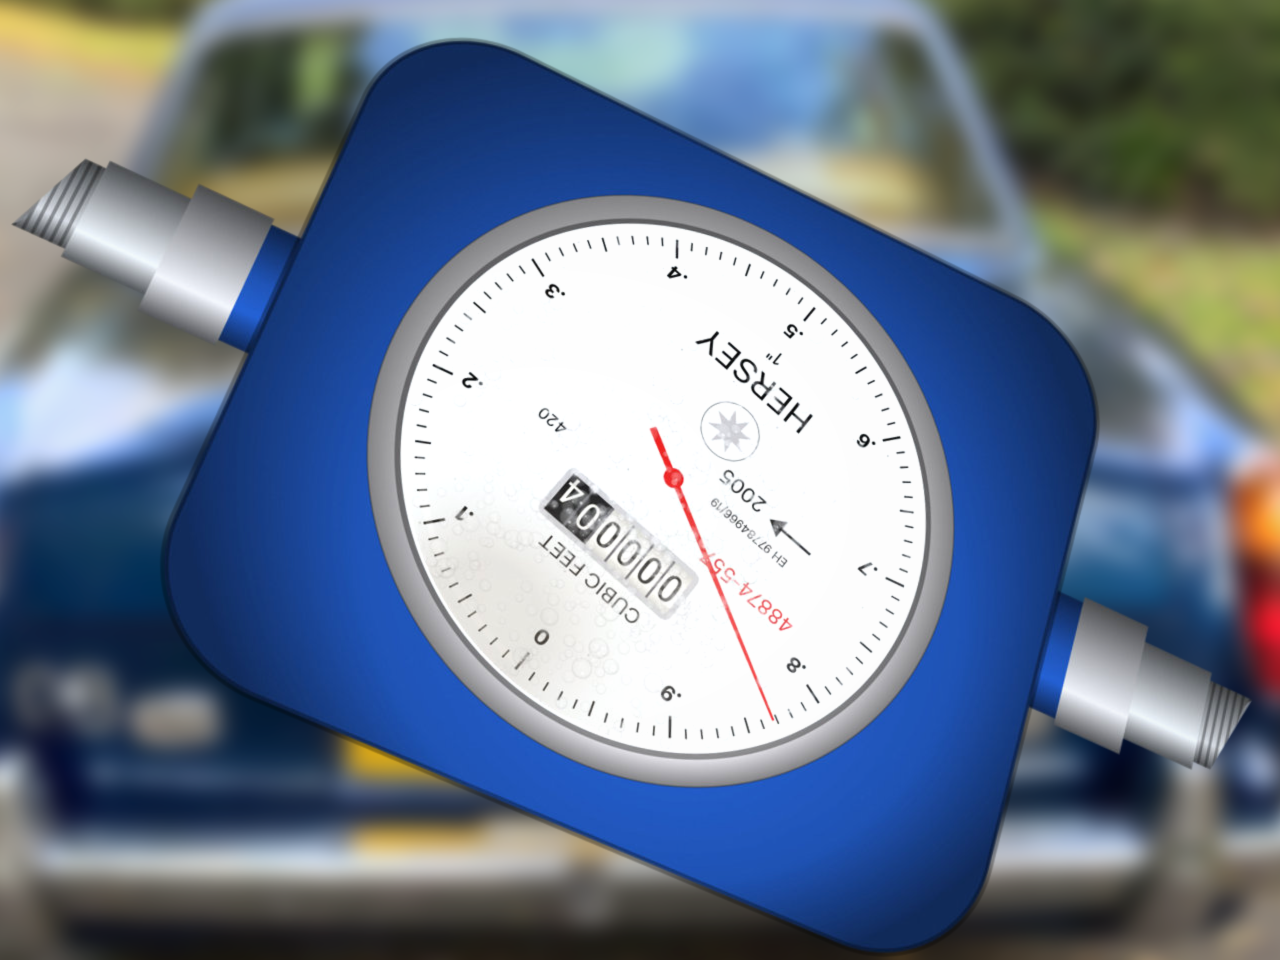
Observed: 3.83 ft³
